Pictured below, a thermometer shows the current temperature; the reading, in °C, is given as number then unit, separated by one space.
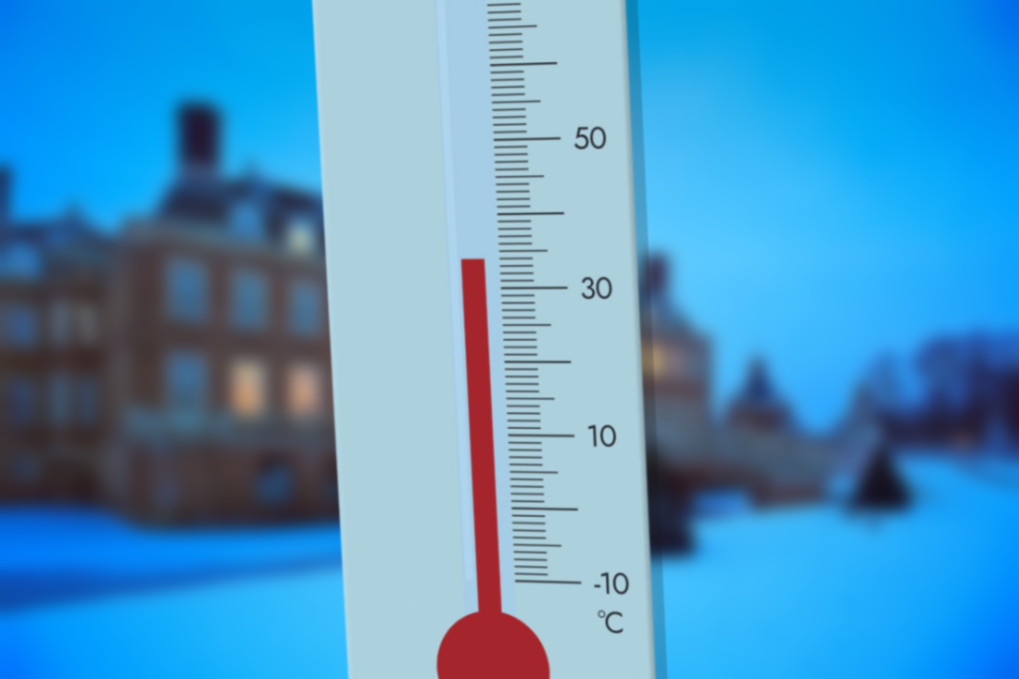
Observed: 34 °C
